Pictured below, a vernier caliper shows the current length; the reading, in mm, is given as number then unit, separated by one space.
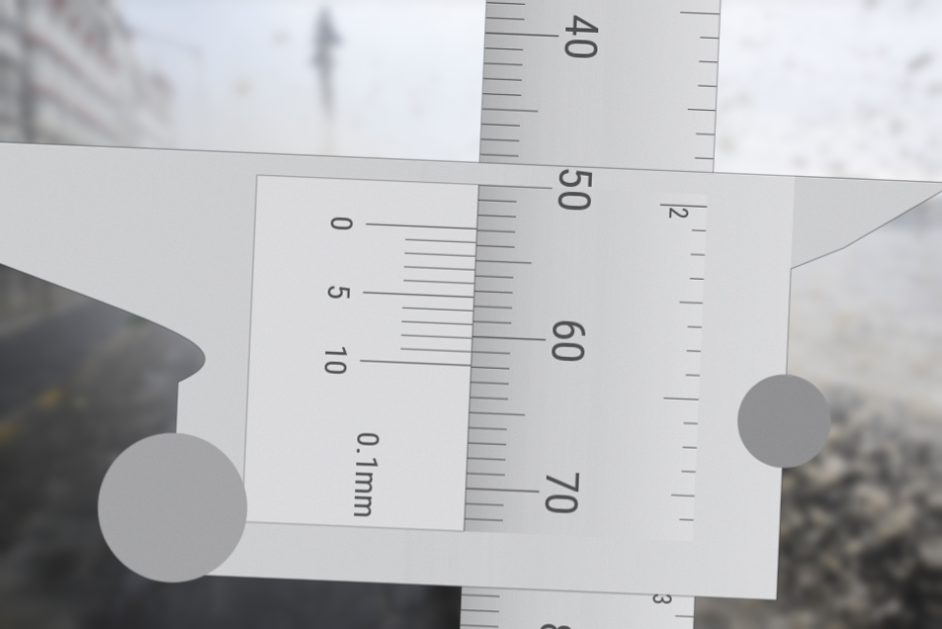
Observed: 52.9 mm
